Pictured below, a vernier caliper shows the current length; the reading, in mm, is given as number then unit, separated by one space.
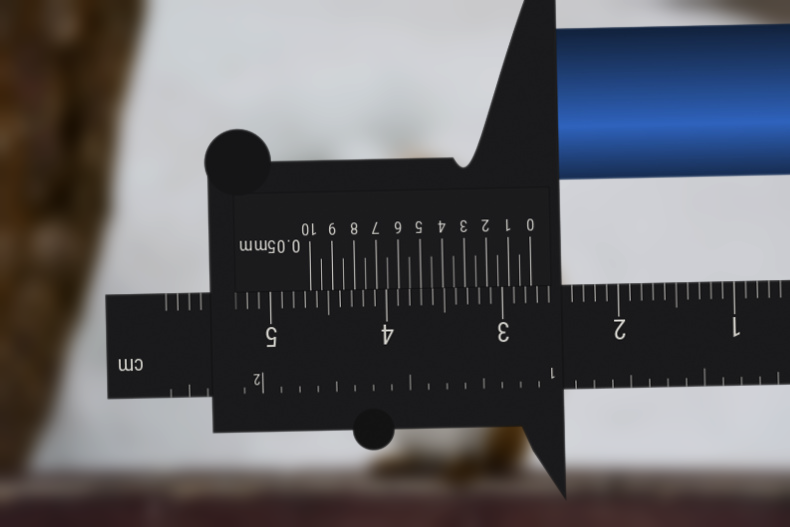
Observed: 27.5 mm
